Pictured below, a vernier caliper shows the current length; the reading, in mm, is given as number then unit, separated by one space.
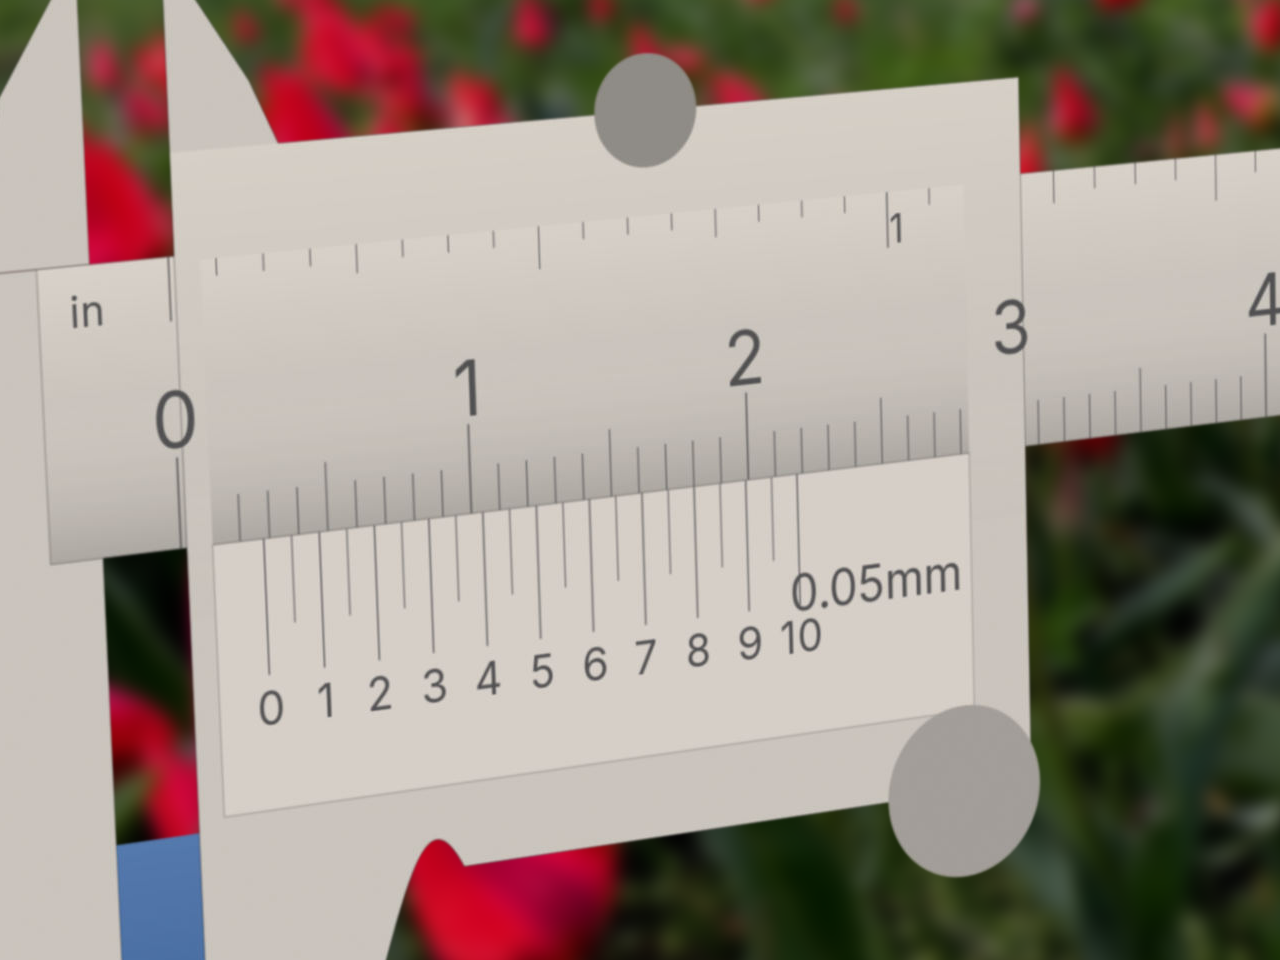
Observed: 2.8 mm
